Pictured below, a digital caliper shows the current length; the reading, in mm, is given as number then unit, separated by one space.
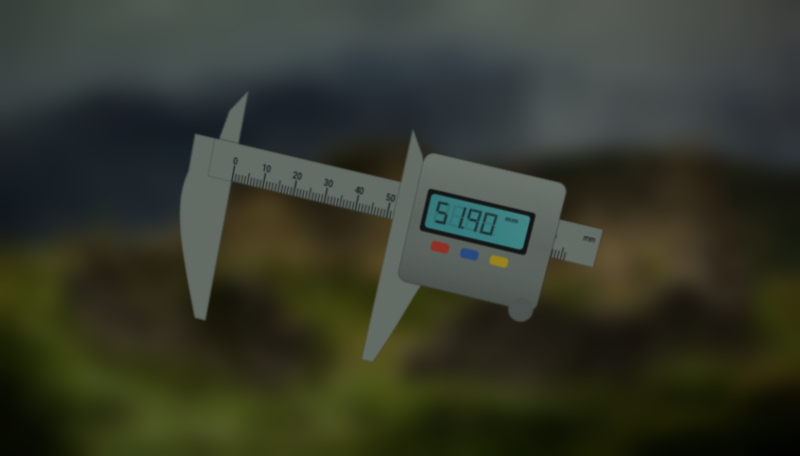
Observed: 51.90 mm
